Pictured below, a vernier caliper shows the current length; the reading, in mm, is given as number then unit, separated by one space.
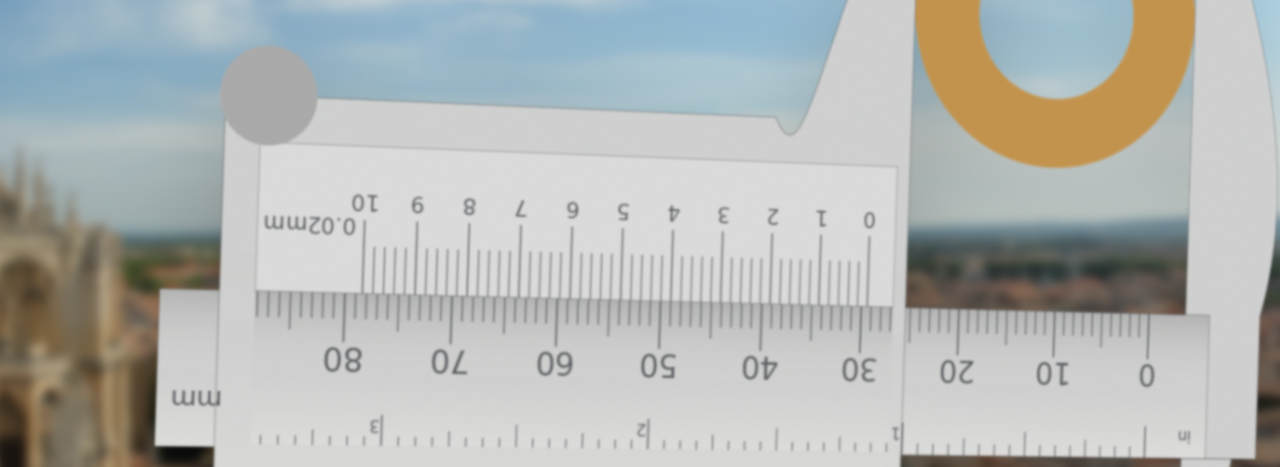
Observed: 29.4 mm
